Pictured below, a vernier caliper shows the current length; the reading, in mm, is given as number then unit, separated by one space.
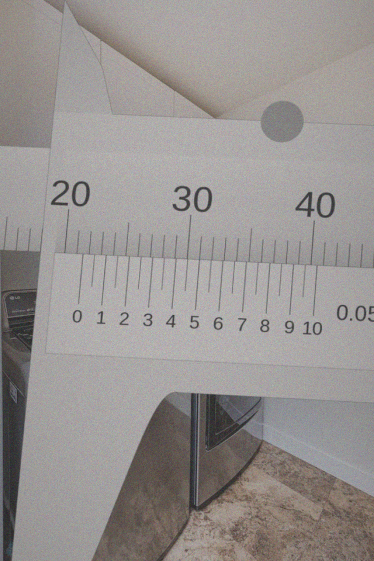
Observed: 21.5 mm
